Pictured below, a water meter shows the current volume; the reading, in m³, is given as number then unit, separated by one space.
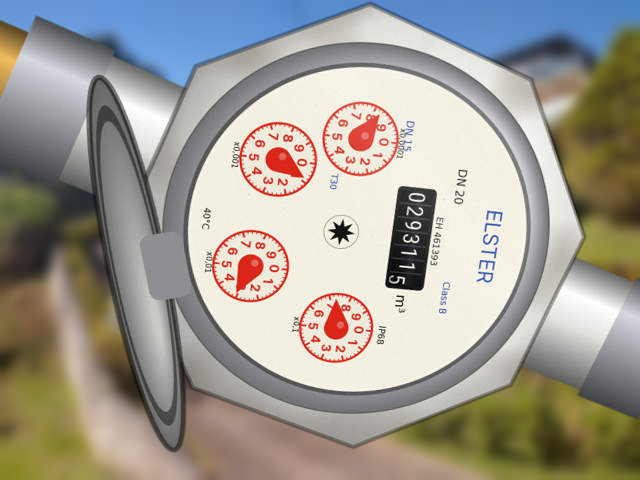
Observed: 293114.7308 m³
